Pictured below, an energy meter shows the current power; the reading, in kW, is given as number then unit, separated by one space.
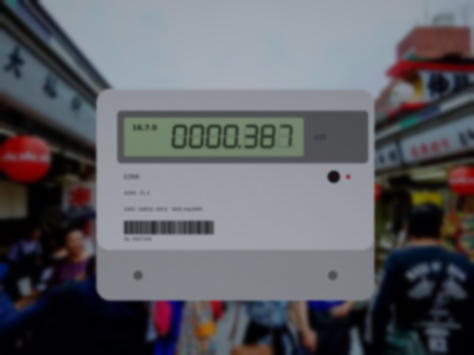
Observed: 0.387 kW
